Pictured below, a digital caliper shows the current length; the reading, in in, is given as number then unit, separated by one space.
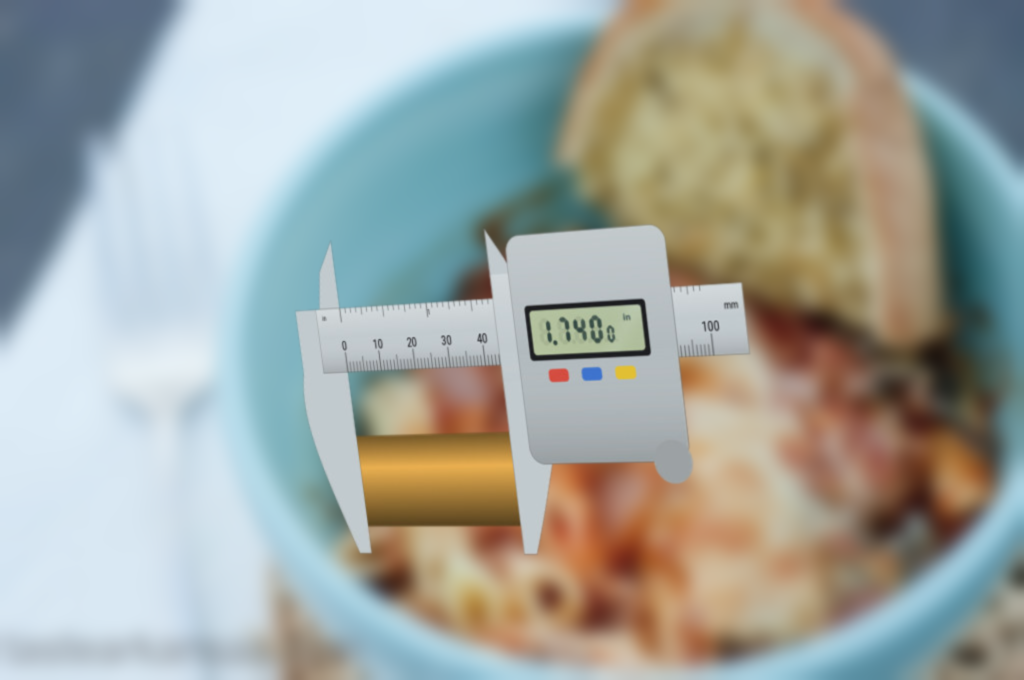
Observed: 1.7400 in
